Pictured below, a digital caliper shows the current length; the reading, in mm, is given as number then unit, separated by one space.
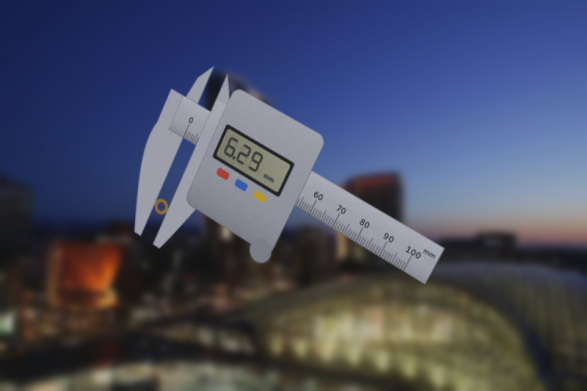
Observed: 6.29 mm
